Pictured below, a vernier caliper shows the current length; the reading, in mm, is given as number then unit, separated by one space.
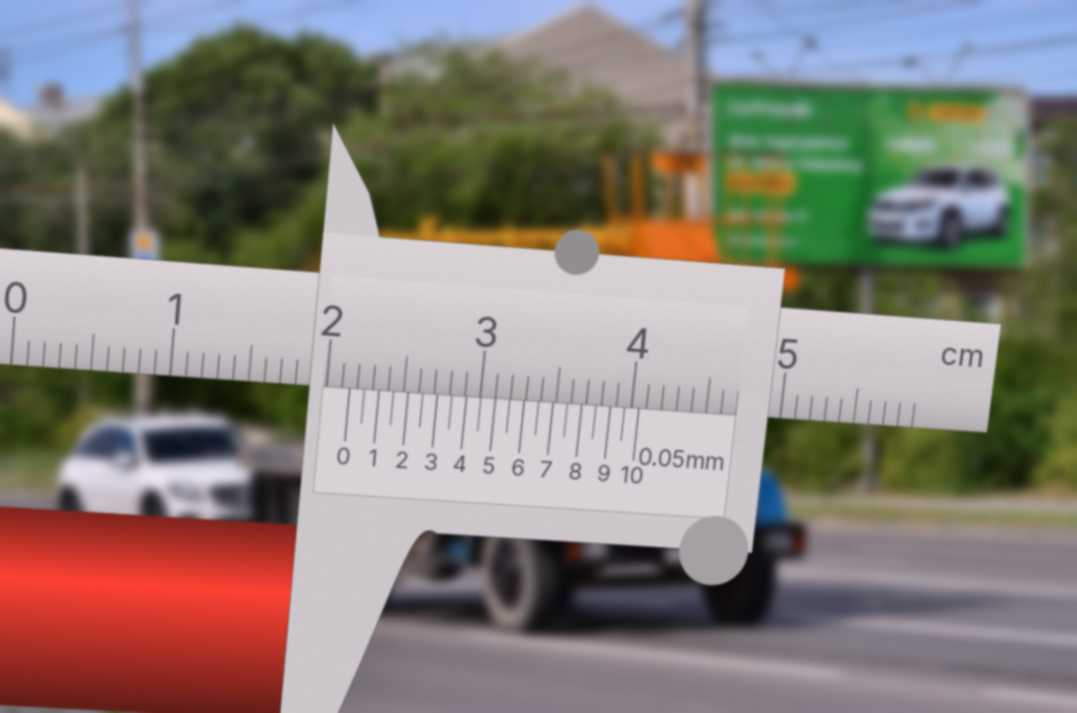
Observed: 21.5 mm
